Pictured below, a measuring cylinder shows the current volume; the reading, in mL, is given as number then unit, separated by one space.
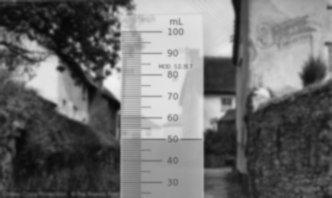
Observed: 50 mL
